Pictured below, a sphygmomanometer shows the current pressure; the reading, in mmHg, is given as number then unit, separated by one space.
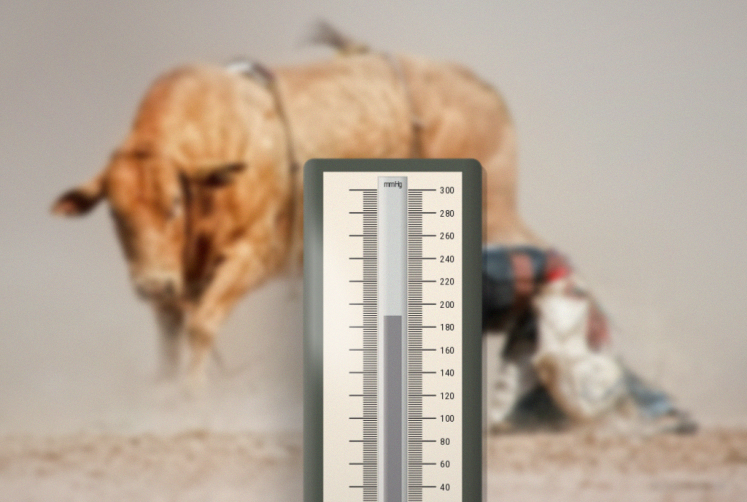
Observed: 190 mmHg
